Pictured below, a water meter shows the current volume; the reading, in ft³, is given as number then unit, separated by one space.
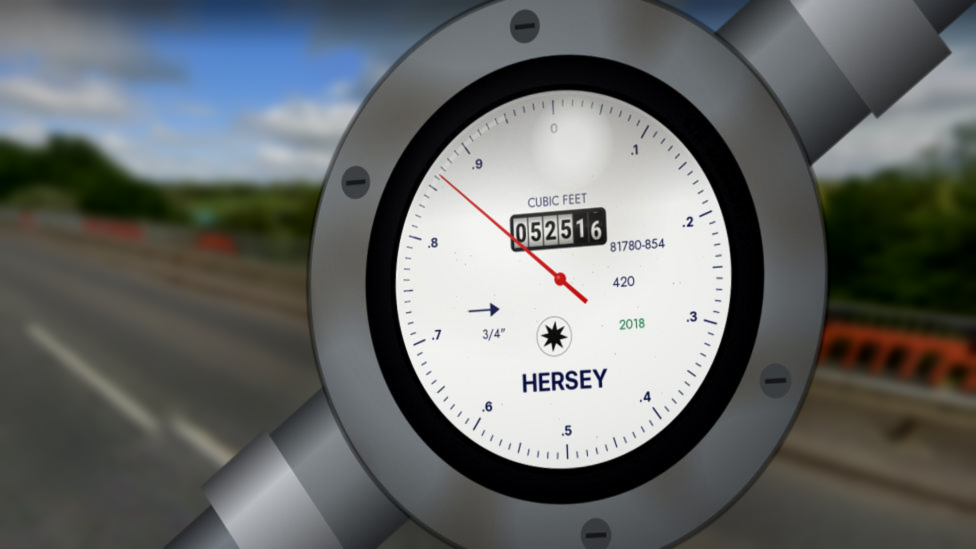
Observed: 52515.86 ft³
